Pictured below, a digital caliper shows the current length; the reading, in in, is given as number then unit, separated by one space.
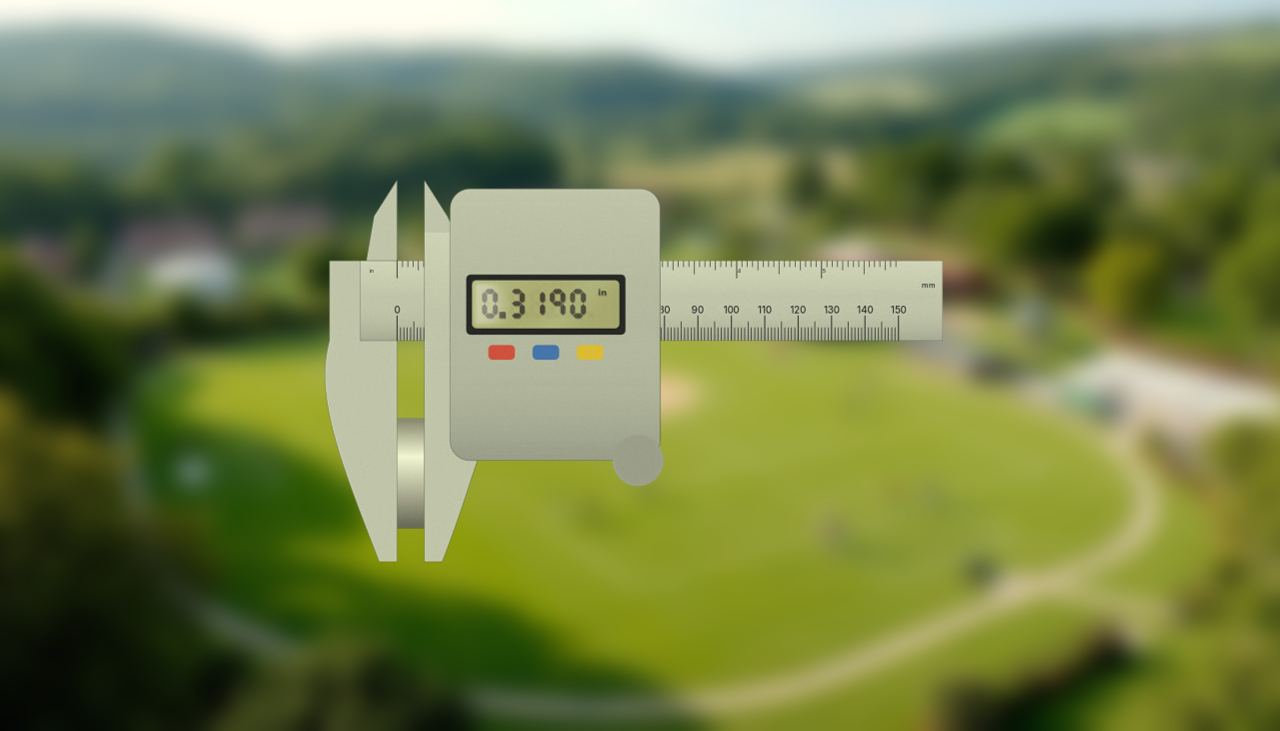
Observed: 0.3190 in
